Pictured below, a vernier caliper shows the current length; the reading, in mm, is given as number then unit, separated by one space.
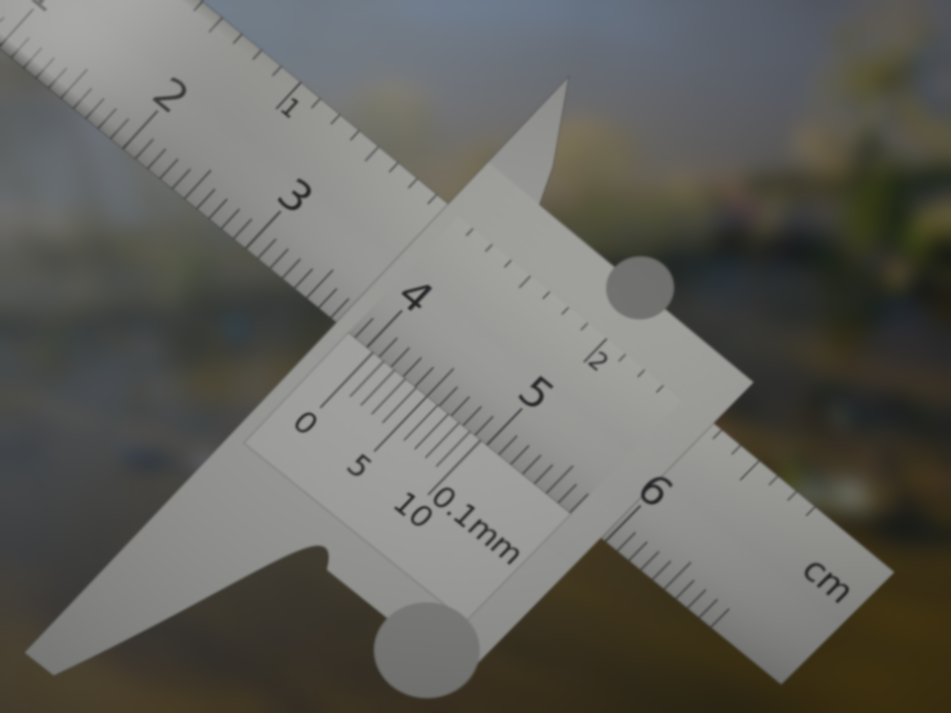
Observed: 40.5 mm
